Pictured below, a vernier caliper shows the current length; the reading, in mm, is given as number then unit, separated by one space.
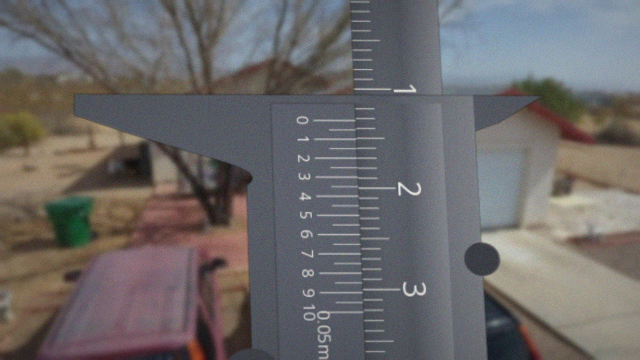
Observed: 13.2 mm
